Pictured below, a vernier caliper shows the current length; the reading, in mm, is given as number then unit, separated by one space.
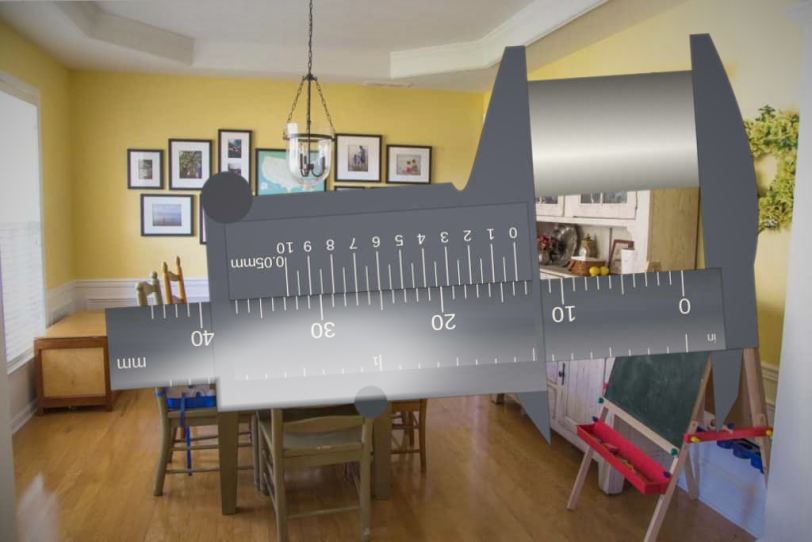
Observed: 13.7 mm
